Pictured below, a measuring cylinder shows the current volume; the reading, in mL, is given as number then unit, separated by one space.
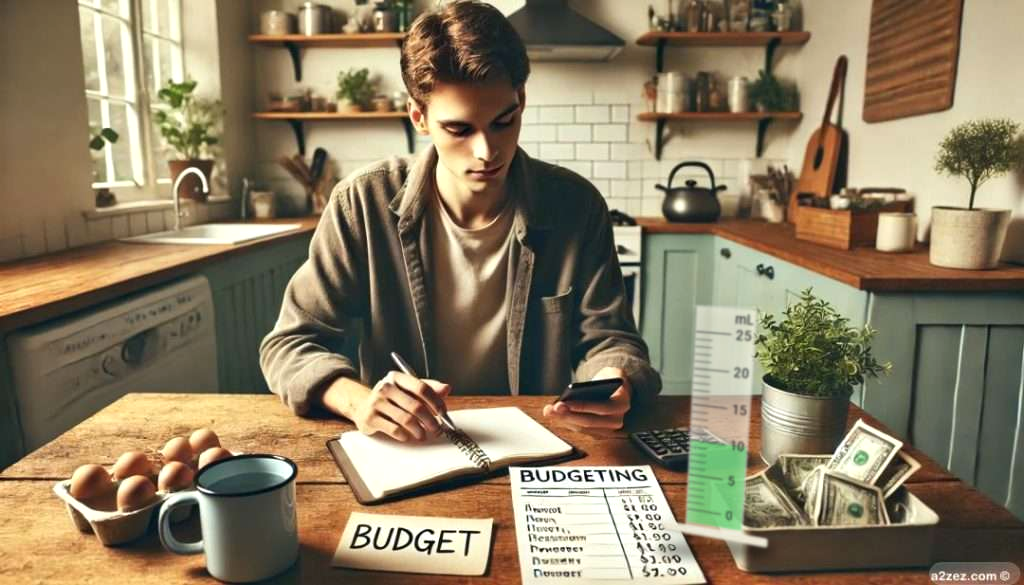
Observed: 10 mL
